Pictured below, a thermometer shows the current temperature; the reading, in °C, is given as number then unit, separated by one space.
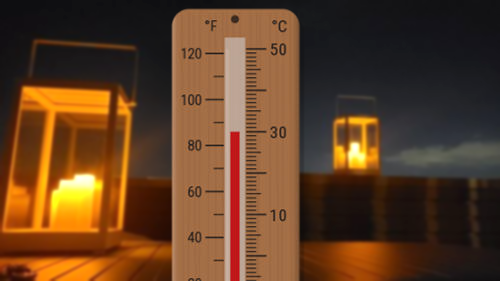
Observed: 30 °C
